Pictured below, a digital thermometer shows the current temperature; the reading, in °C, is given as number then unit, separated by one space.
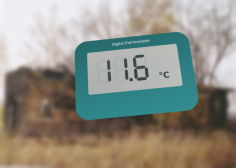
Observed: 11.6 °C
